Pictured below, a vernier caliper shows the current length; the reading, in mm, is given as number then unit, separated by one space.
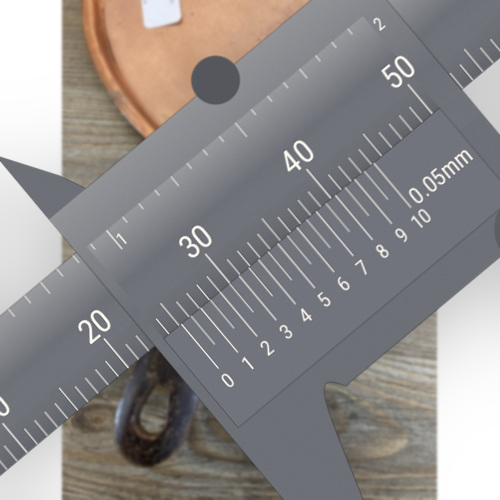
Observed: 25.2 mm
